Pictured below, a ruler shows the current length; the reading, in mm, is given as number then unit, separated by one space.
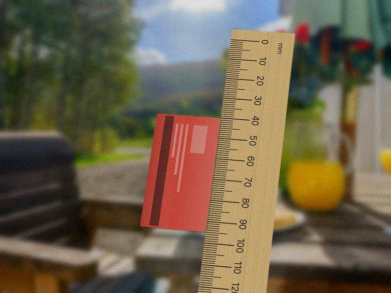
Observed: 55 mm
